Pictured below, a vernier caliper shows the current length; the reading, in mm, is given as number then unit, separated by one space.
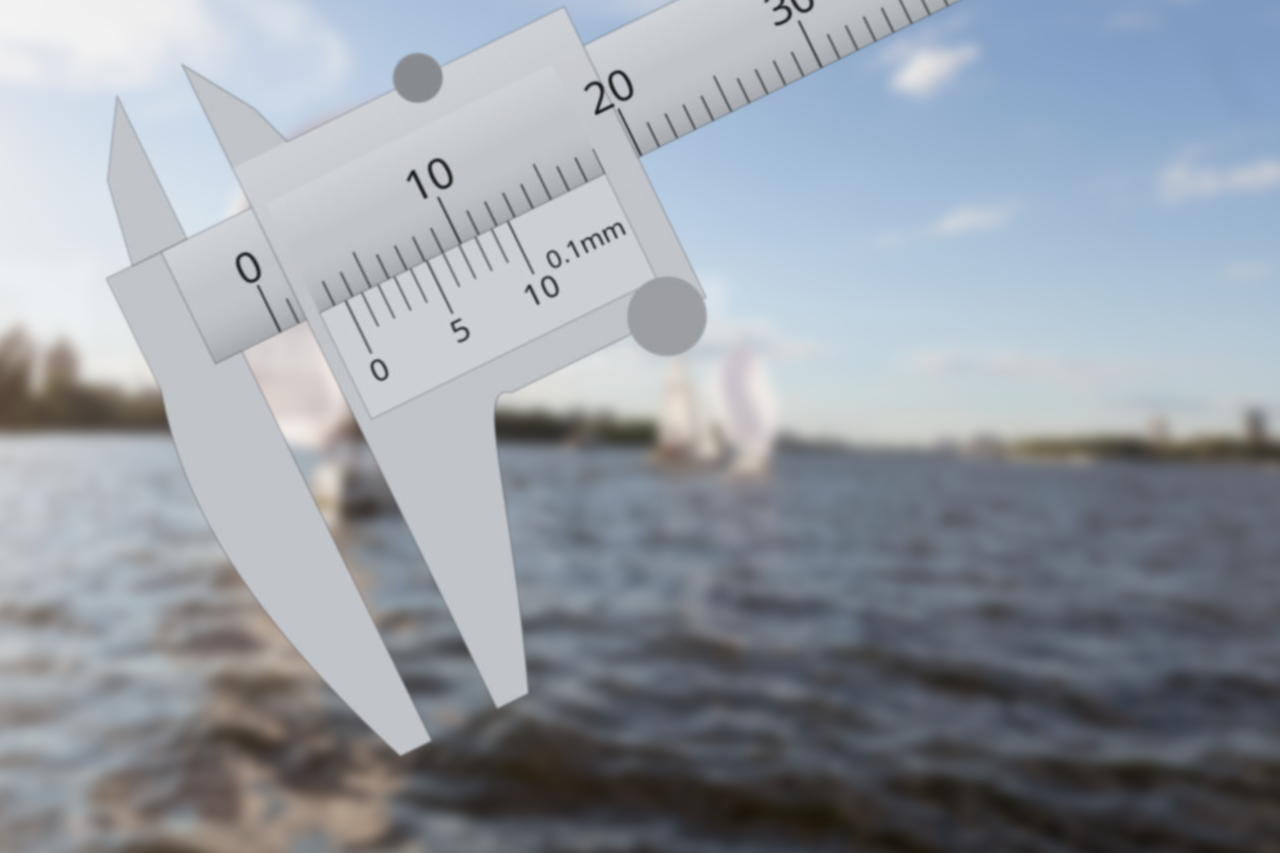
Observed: 3.6 mm
